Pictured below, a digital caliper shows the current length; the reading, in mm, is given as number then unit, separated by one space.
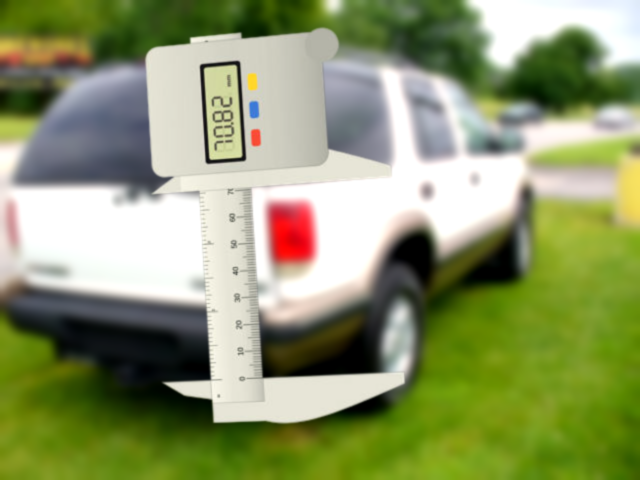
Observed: 70.82 mm
